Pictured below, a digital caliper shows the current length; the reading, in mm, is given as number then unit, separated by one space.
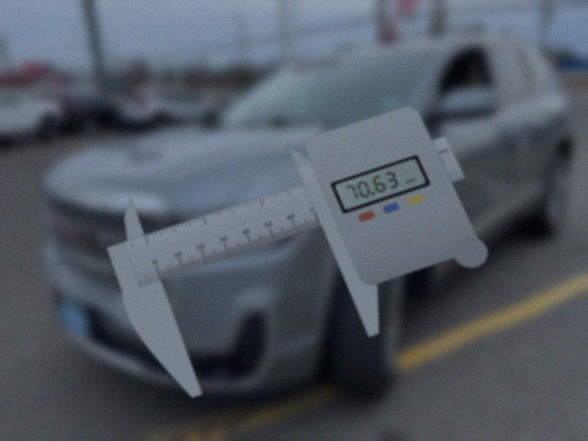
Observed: 70.63 mm
